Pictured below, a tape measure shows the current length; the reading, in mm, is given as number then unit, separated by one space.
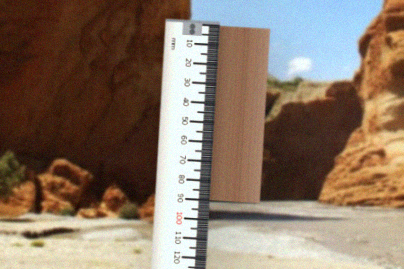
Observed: 90 mm
